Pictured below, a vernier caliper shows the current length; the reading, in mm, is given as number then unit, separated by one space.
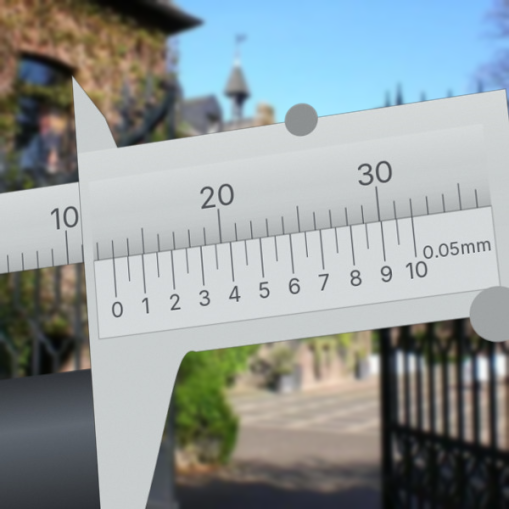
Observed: 13.0 mm
